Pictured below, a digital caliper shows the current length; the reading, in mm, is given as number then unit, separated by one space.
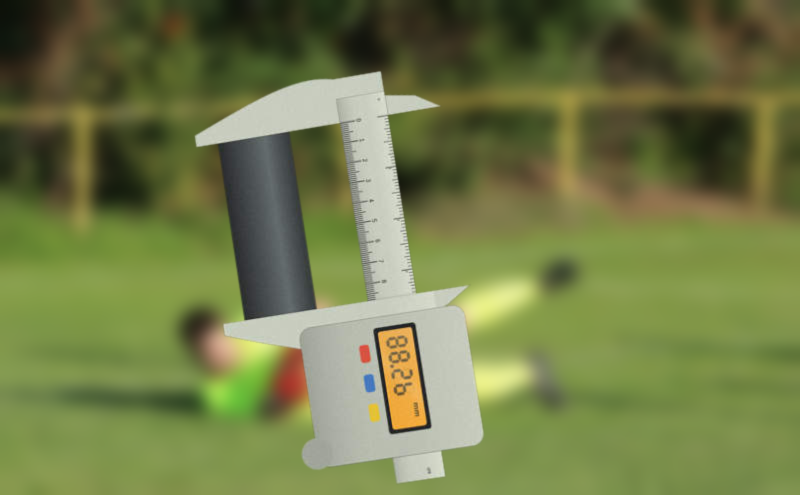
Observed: 88.26 mm
